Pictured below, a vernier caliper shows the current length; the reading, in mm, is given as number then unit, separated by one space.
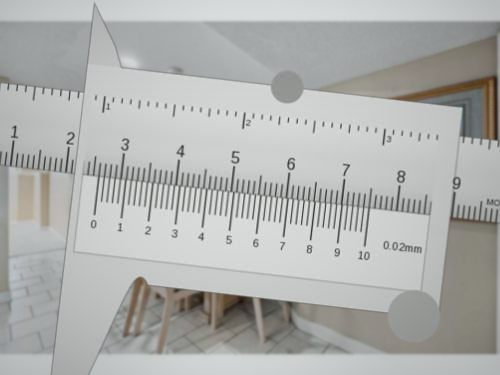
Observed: 26.0 mm
